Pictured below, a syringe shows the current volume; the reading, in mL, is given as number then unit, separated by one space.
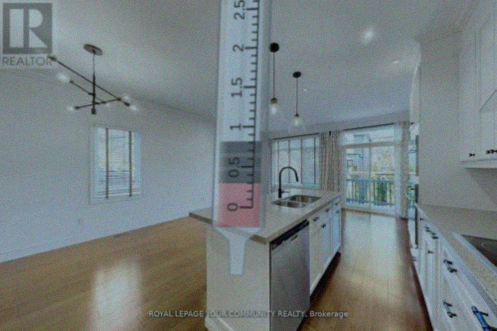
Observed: 0.3 mL
